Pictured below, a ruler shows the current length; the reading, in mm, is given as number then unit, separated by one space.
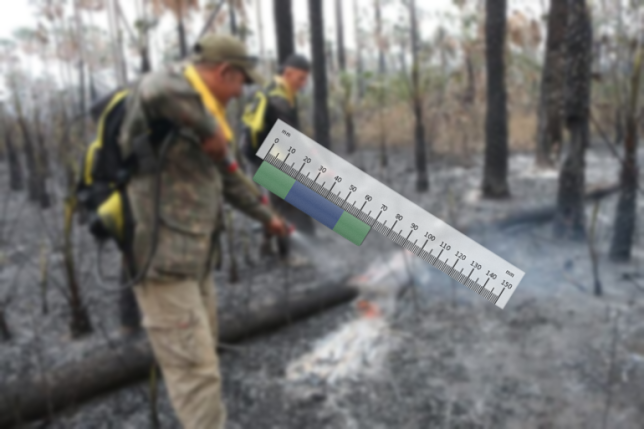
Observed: 70 mm
